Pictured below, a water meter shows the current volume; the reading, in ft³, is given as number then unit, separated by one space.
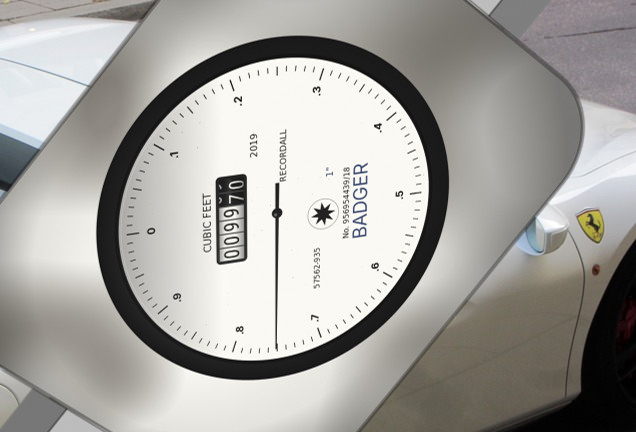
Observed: 9969.75 ft³
